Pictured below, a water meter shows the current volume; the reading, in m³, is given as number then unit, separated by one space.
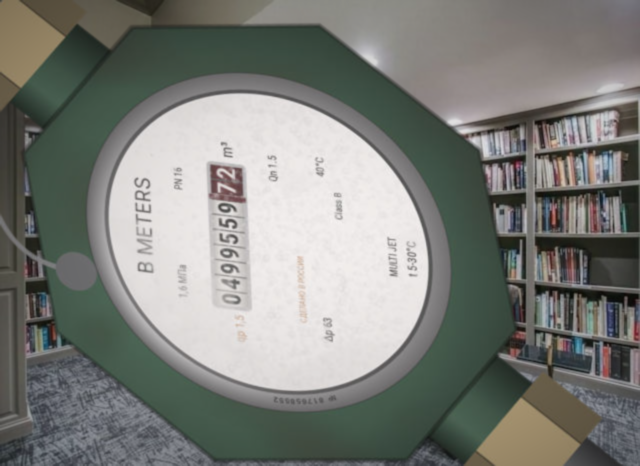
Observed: 499559.72 m³
